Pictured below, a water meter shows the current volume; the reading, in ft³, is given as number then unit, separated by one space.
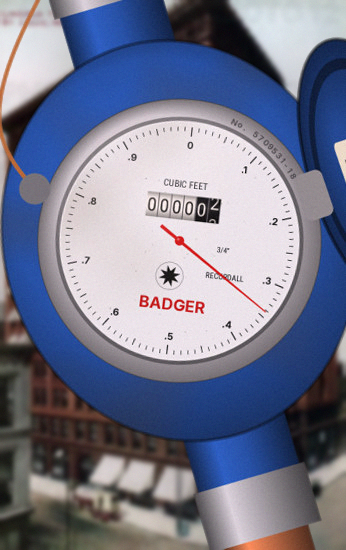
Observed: 2.34 ft³
